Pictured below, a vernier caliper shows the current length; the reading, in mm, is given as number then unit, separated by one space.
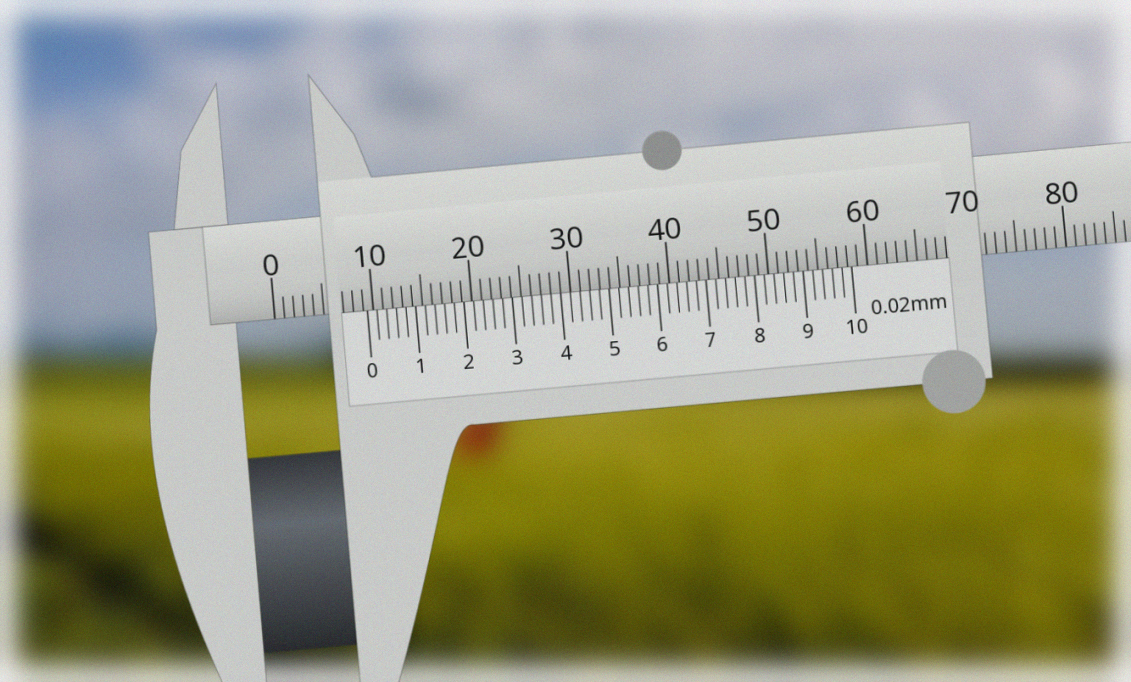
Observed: 9.4 mm
